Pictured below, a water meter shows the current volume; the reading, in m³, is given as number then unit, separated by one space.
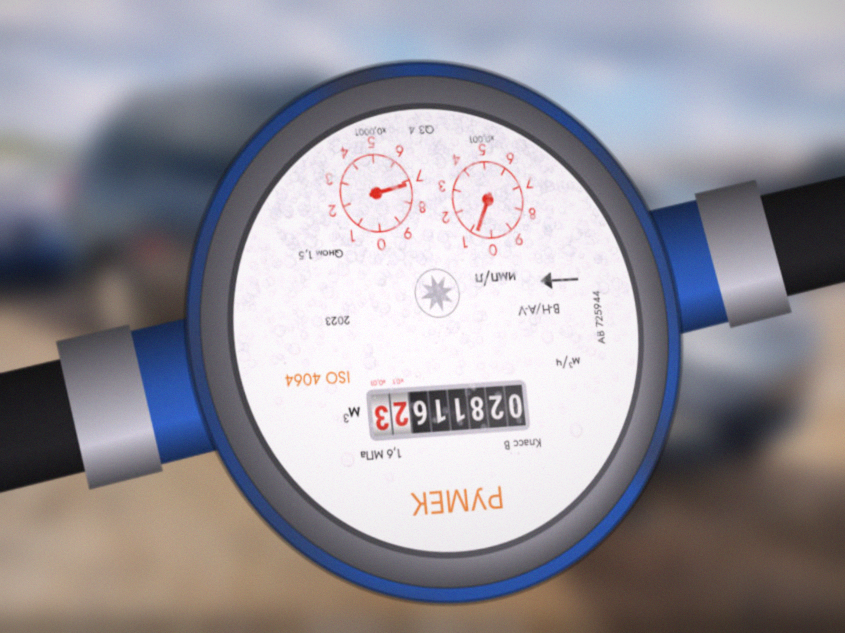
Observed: 28116.2307 m³
